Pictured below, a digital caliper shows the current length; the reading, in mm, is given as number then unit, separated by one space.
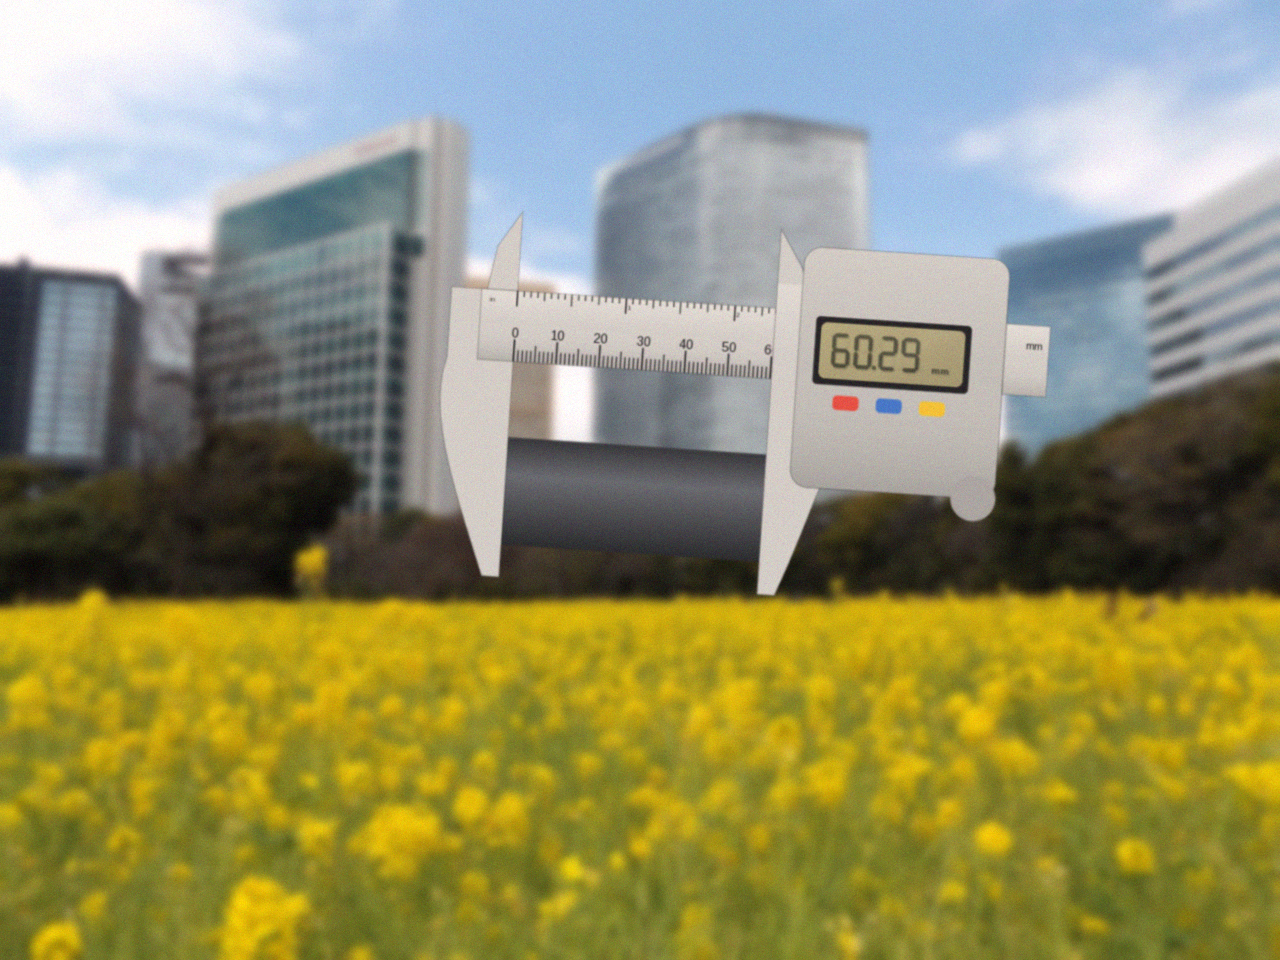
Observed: 60.29 mm
